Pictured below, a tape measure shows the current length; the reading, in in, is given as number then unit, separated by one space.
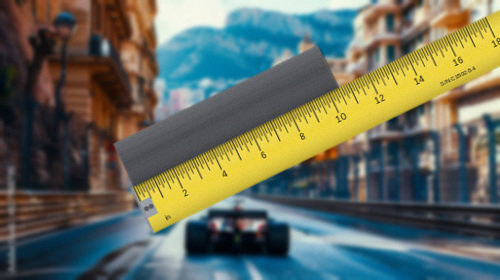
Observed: 10.5 in
